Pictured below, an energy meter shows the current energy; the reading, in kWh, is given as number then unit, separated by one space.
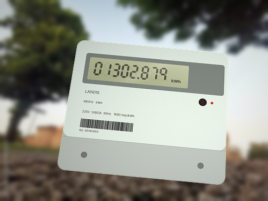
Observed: 1302.879 kWh
